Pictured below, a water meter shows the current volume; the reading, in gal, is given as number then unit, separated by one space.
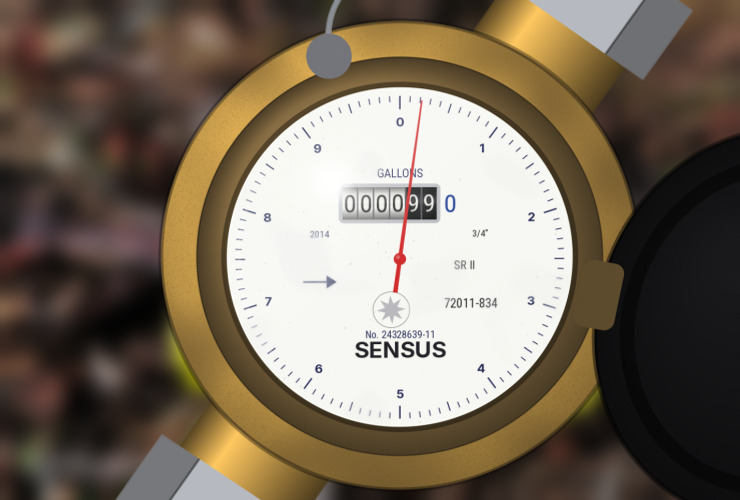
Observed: 990.2 gal
